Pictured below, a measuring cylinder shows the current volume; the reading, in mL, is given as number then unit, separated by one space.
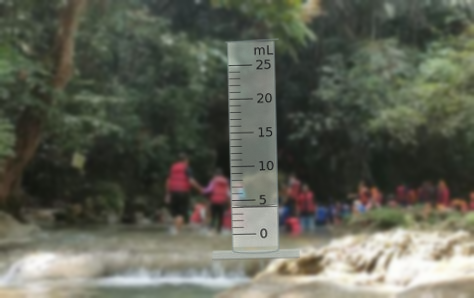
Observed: 4 mL
